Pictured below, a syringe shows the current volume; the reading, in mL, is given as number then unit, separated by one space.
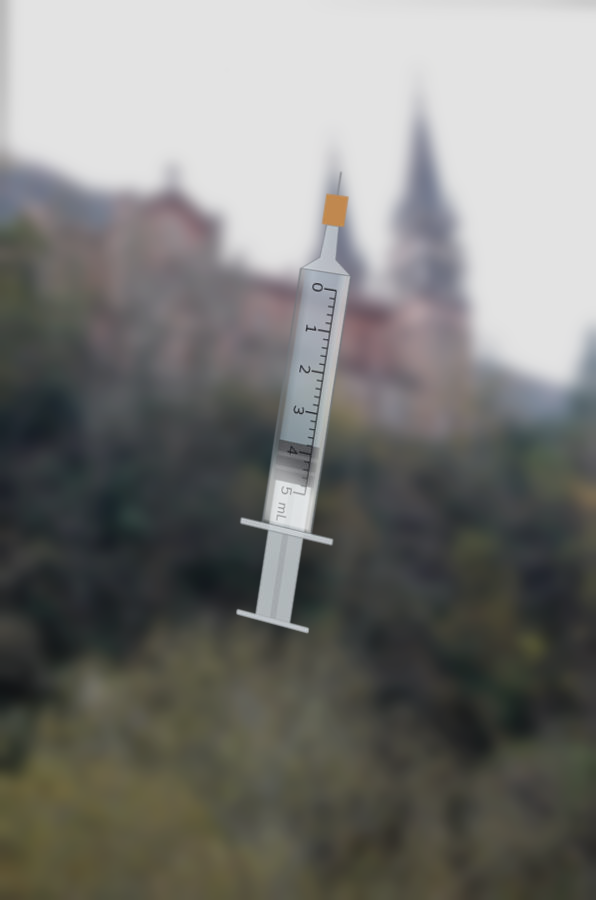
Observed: 3.8 mL
